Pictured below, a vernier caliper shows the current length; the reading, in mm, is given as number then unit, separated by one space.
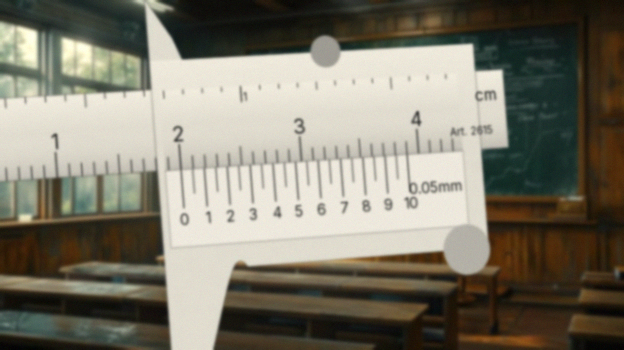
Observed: 20.0 mm
